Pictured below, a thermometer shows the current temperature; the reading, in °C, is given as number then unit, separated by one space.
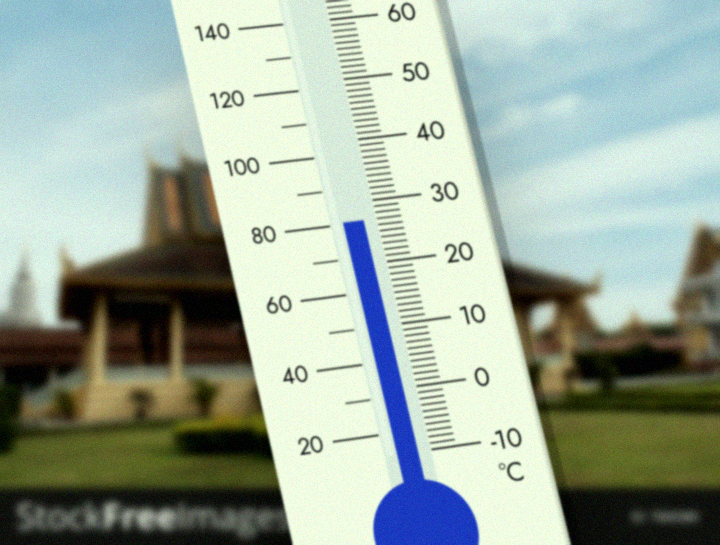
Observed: 27 °C
